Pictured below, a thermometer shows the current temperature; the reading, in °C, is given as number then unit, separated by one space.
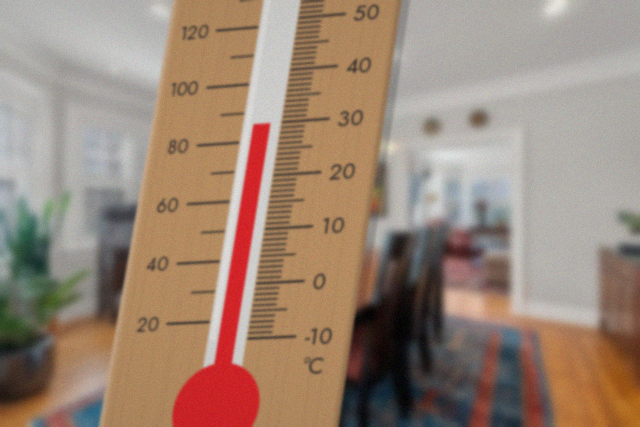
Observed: 30 °C
